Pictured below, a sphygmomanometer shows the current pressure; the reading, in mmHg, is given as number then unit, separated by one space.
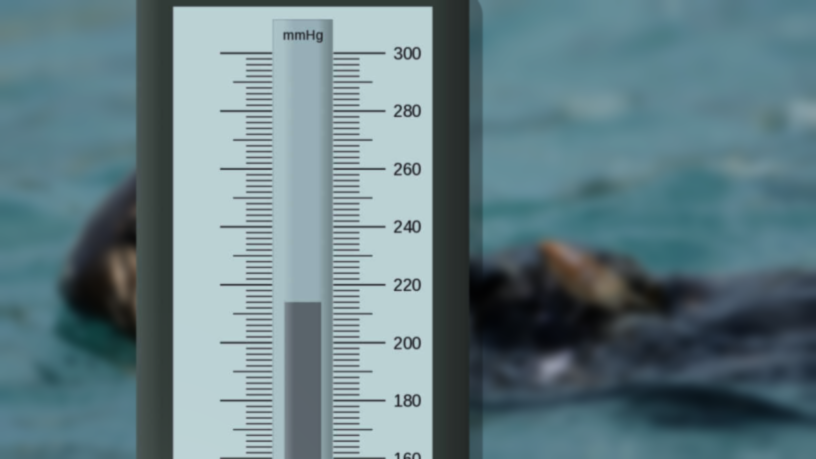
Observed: 214 mmHg
